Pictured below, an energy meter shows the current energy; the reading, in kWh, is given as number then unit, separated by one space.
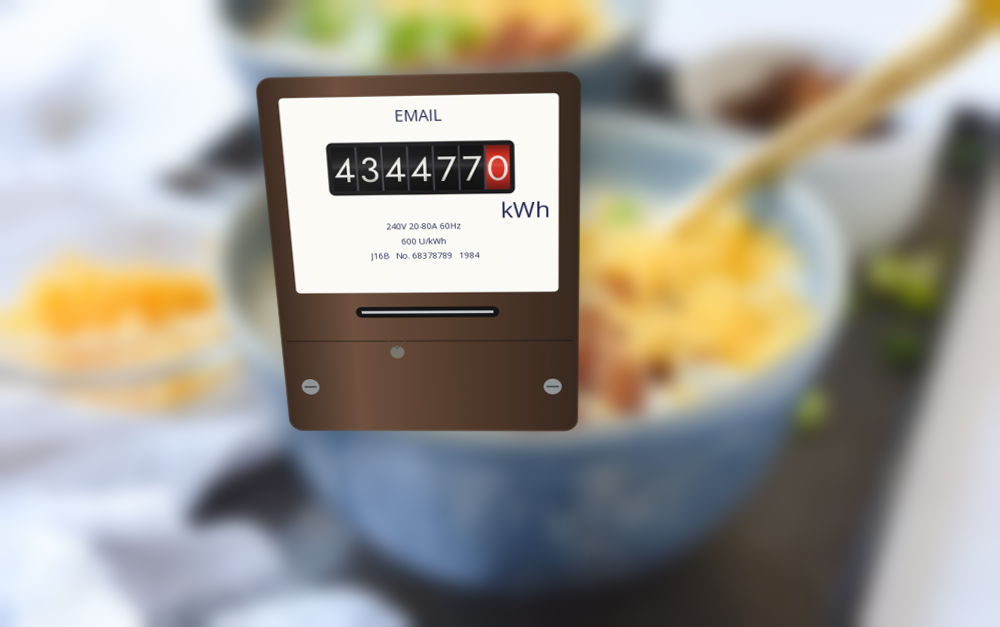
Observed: 434477.0 kWh
